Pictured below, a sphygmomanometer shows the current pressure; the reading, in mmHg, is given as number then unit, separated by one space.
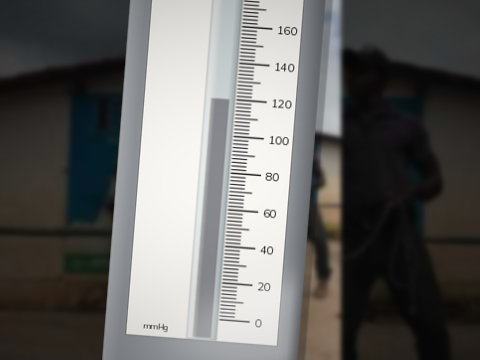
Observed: 120 mmHg
